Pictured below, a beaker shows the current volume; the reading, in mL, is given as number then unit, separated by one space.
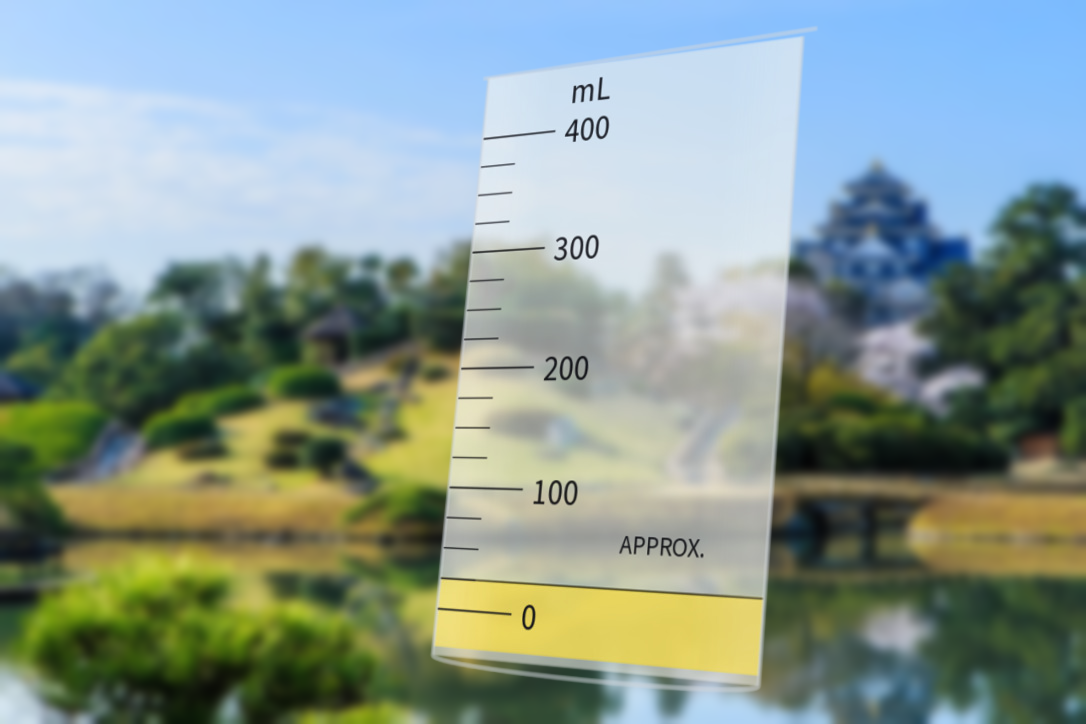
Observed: 25 mL
